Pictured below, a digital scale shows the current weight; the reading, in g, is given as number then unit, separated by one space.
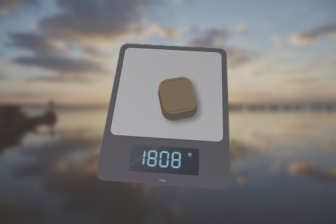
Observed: 1808 g
